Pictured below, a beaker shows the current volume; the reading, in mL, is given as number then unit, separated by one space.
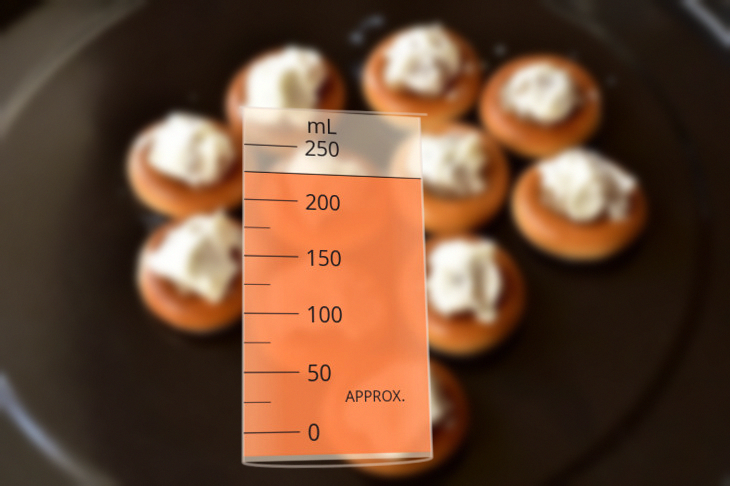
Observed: 225 mL
